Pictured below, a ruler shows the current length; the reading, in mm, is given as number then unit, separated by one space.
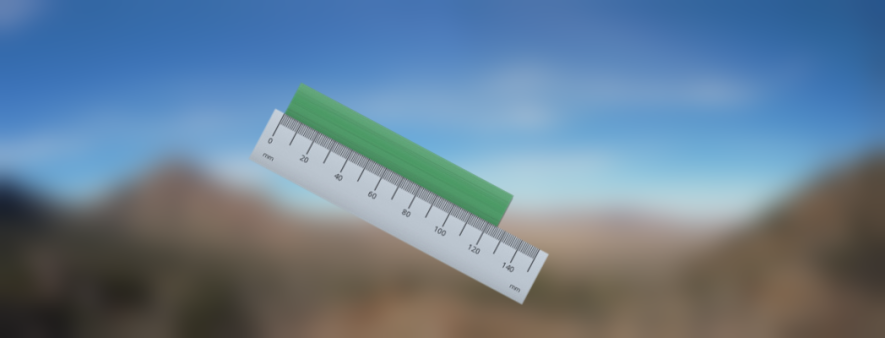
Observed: 125 mm
